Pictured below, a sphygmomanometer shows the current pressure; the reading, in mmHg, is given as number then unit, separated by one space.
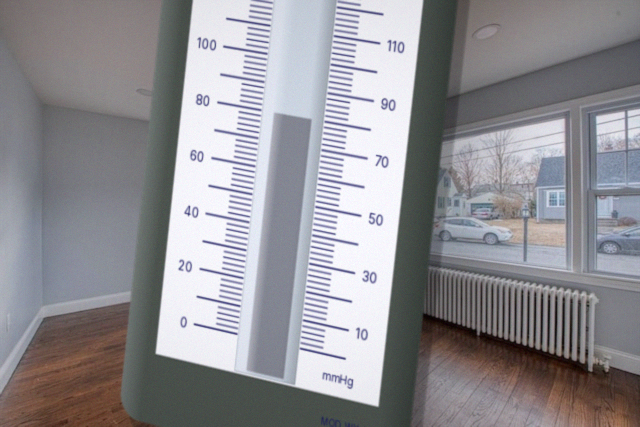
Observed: 80 mmHg
